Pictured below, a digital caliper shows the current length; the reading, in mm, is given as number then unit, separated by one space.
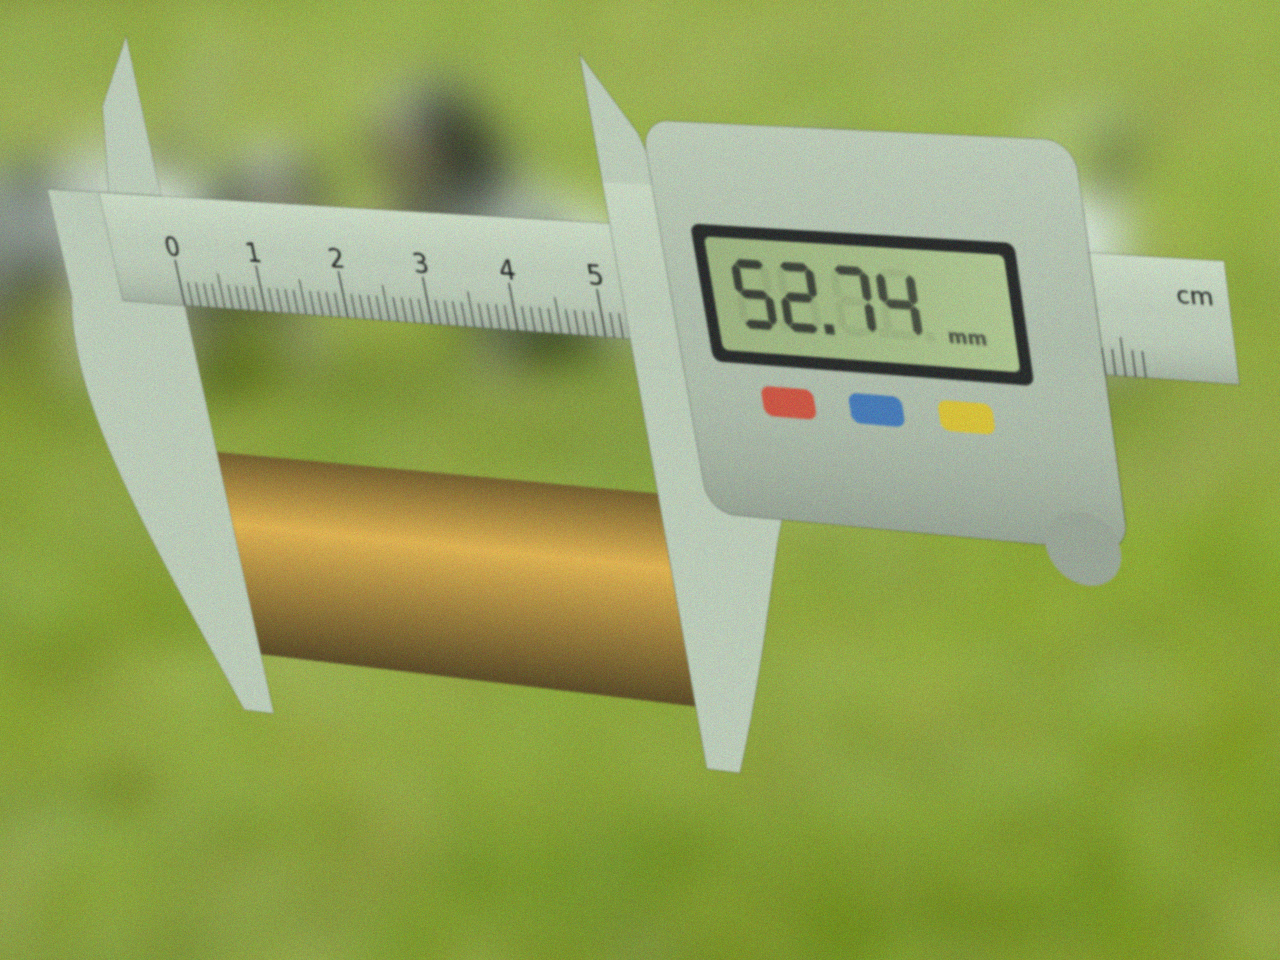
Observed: 52.74 mm
